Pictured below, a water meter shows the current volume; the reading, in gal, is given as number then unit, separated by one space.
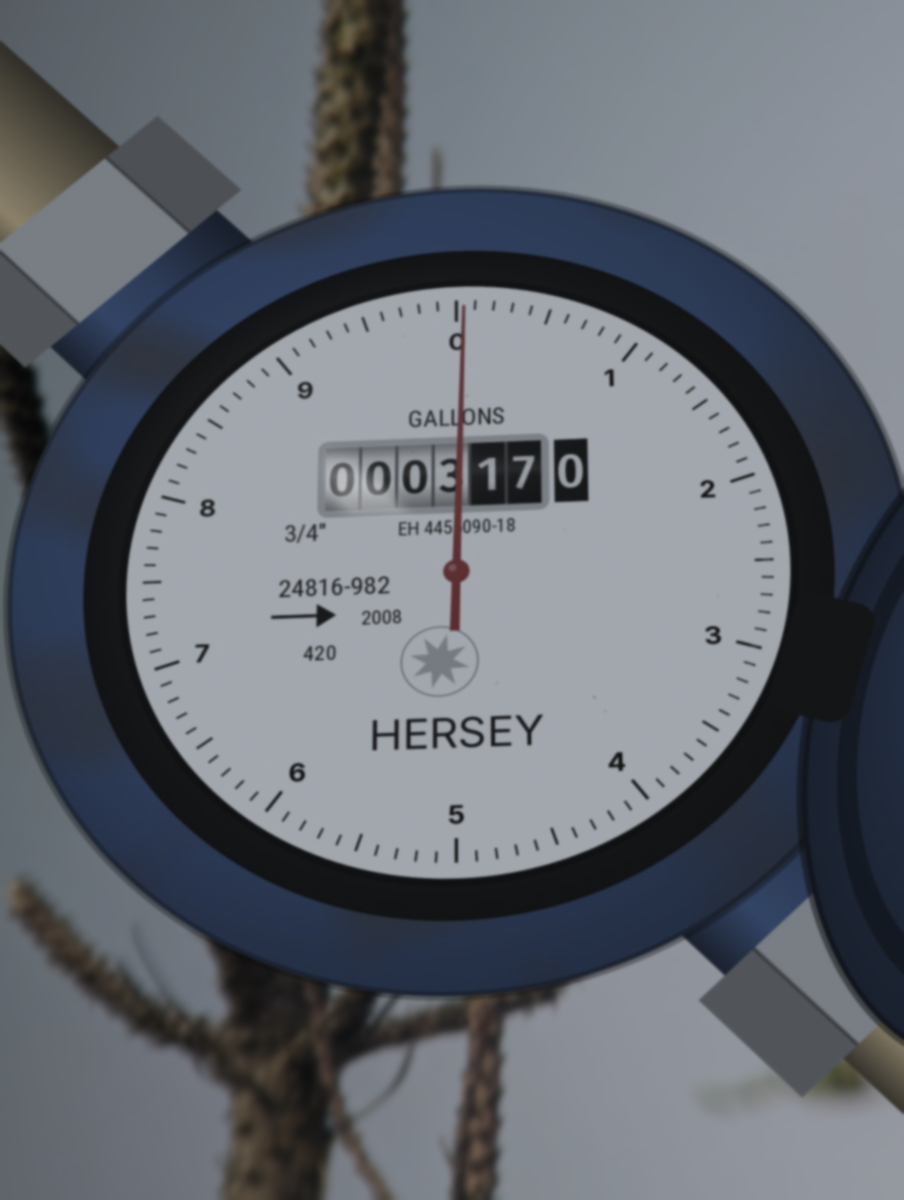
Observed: 3170.0 gal
